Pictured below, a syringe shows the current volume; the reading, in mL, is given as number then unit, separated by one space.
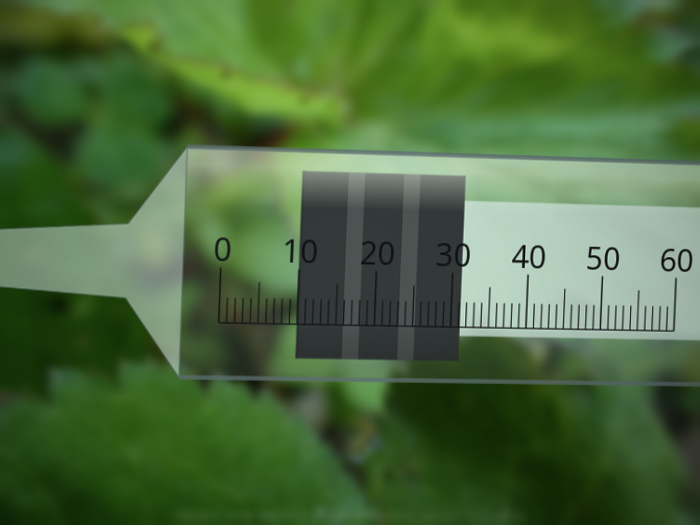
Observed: 10 mL
